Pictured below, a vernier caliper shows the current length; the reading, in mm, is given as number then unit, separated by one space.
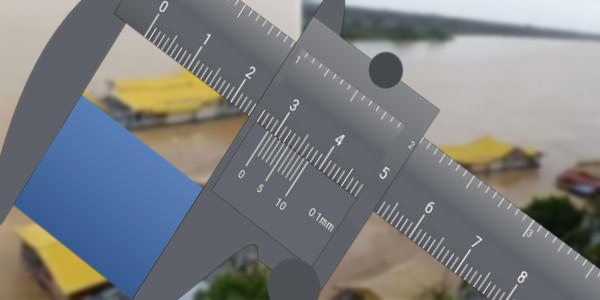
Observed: 28.6 mm
